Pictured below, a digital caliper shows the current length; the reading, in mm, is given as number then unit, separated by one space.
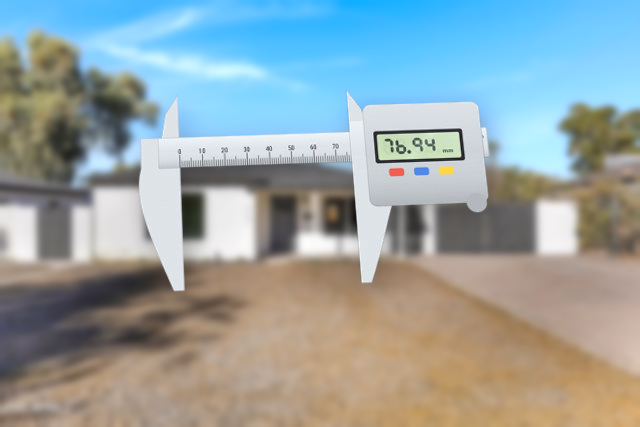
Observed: 76.94 mm
